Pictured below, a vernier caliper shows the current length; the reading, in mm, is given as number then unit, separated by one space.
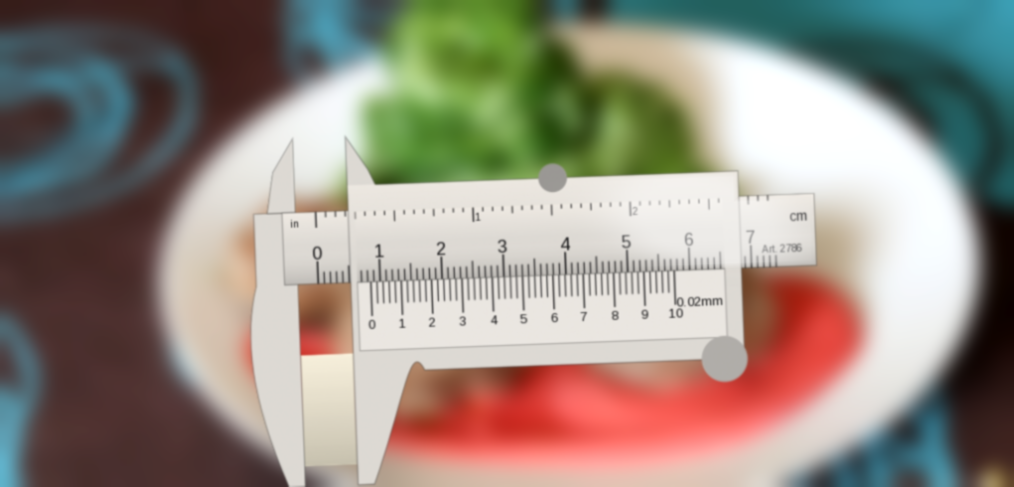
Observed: 8.5 mm
